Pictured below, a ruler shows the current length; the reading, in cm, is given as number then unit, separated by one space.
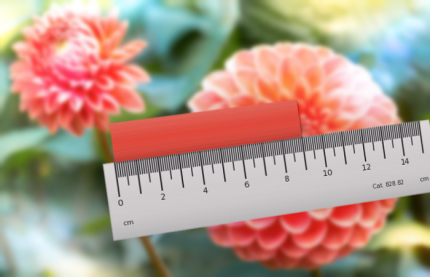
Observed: 9 cm
